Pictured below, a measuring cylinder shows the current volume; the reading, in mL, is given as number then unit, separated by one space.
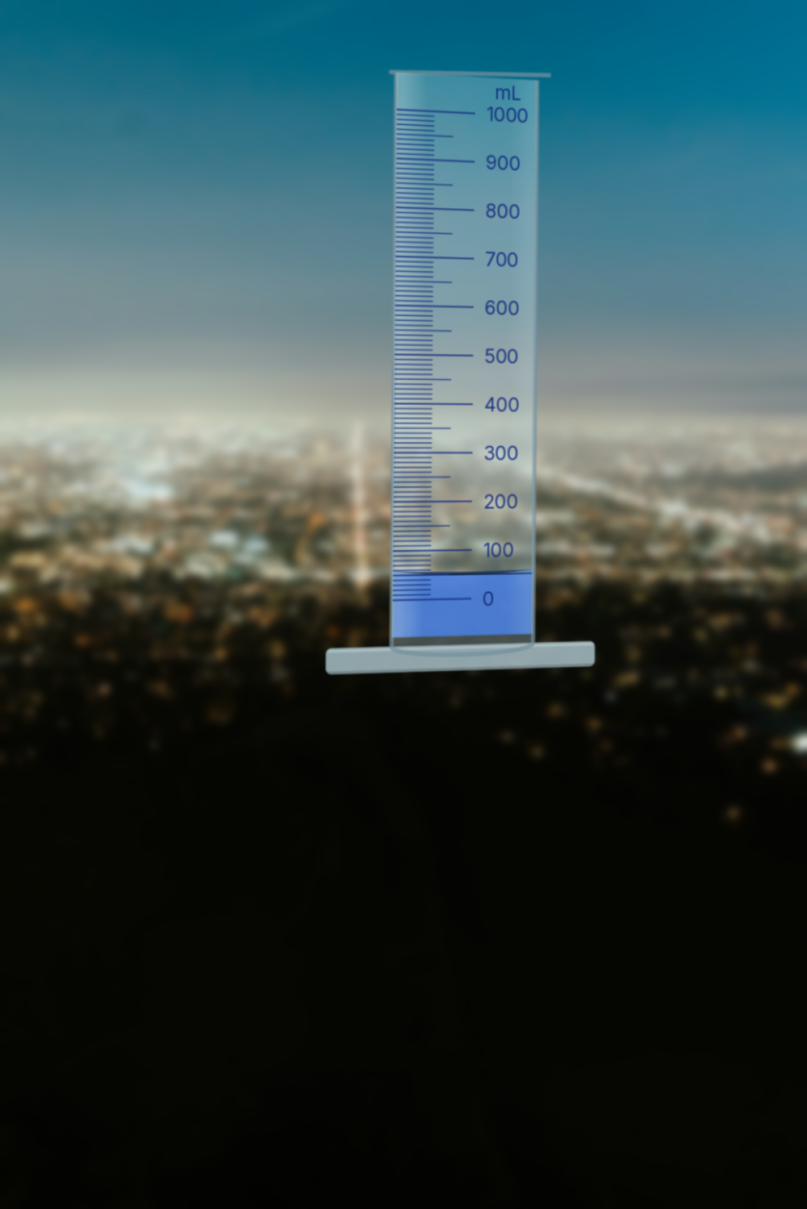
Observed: 50 mL
